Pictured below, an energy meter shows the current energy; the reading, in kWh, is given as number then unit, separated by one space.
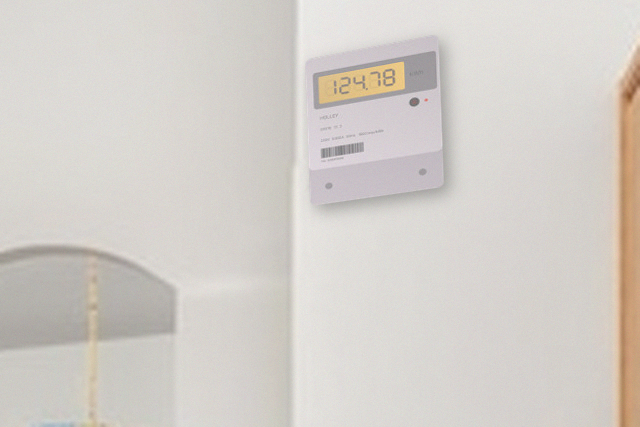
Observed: 124.78 kWh
